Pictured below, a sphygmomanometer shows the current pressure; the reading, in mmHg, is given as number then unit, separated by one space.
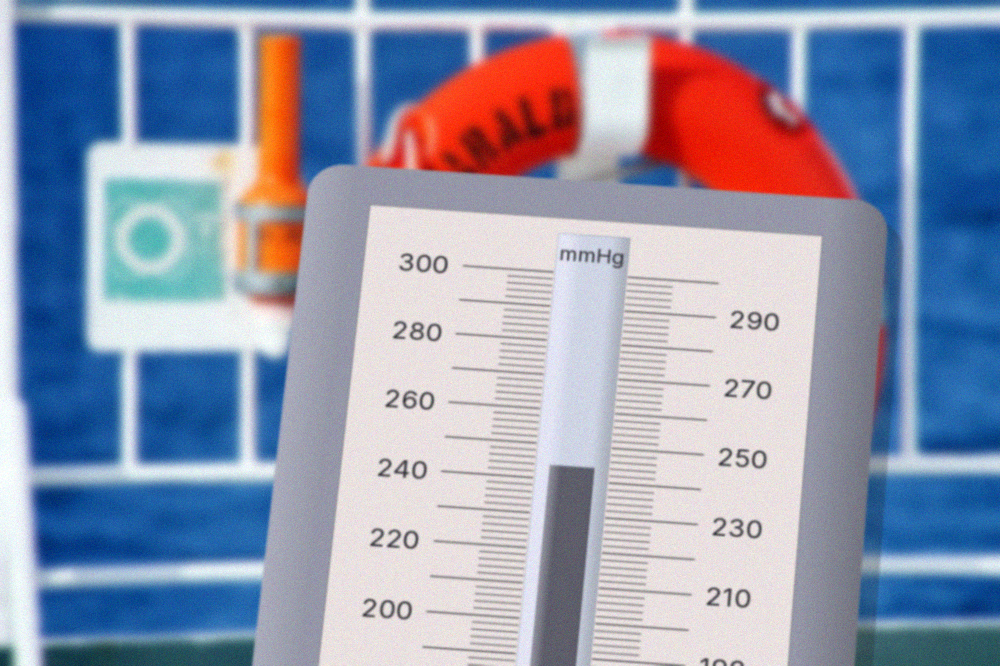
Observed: 244 mmHg
